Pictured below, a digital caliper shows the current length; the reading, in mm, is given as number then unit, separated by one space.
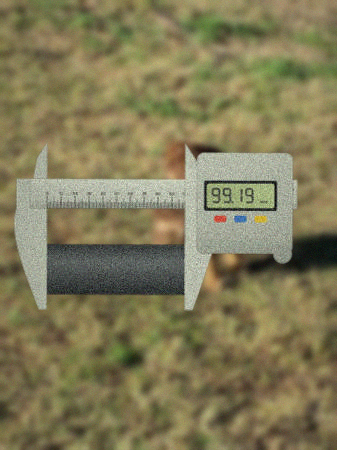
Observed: 99.19 mm
